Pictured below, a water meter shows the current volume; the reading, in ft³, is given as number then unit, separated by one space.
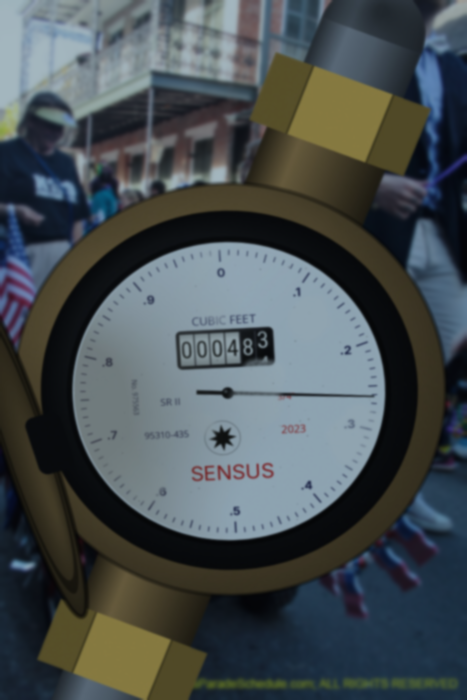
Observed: 483.26 ft³
